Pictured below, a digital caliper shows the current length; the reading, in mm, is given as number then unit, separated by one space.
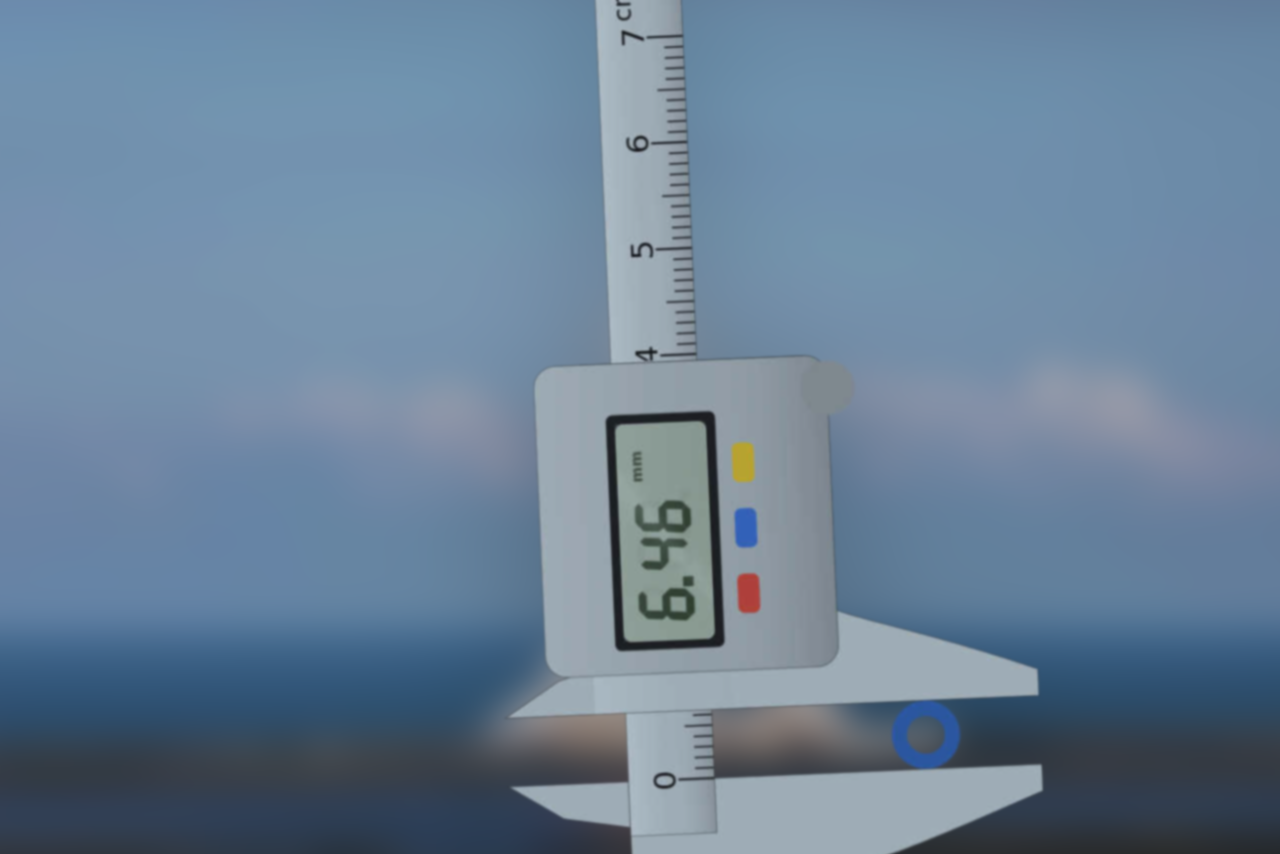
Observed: 6.46 mm
